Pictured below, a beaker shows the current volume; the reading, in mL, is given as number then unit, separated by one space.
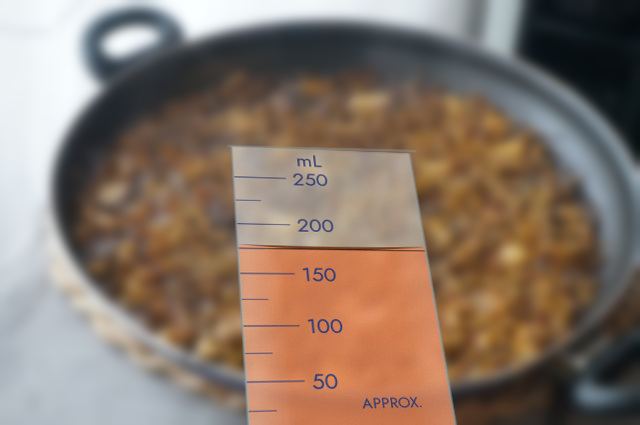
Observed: 175 mL
